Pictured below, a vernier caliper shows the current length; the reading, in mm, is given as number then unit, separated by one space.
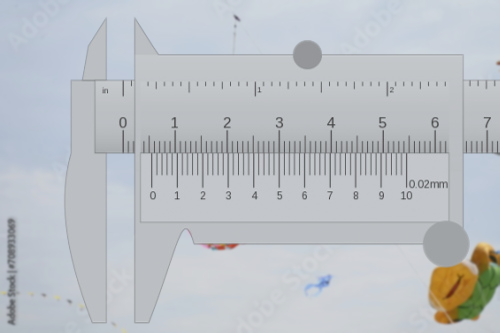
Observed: 5.5 mm
